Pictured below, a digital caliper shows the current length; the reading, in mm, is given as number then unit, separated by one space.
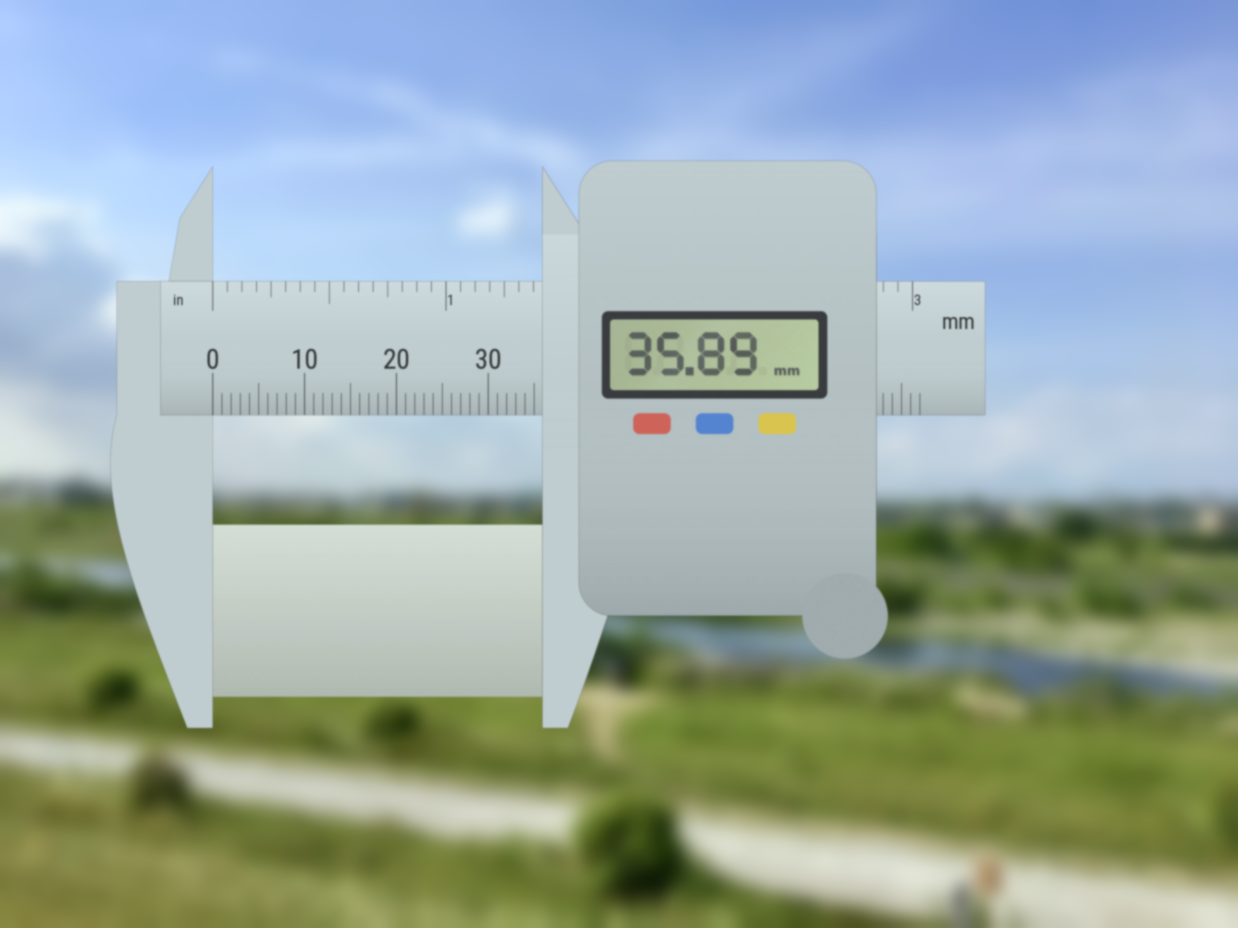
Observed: 35.89 mm
